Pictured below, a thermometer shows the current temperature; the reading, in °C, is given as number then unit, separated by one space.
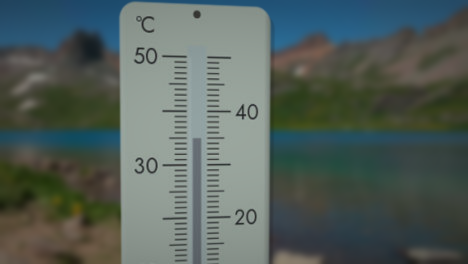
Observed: 35 °C
